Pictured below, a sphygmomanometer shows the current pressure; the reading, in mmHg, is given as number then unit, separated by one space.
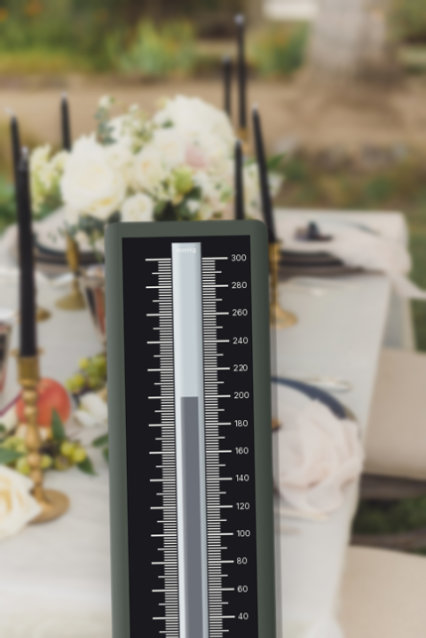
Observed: 200 mmHg
